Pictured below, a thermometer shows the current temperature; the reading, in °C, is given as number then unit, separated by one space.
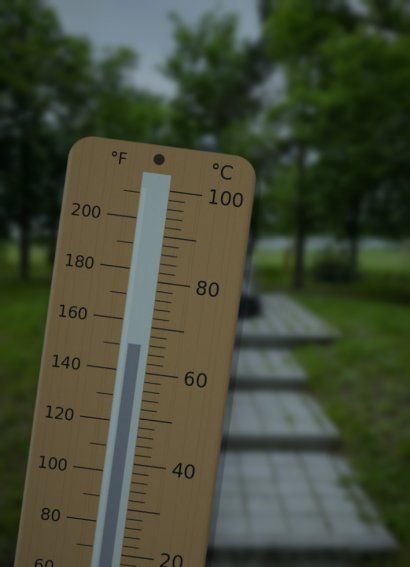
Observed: 66 °C
